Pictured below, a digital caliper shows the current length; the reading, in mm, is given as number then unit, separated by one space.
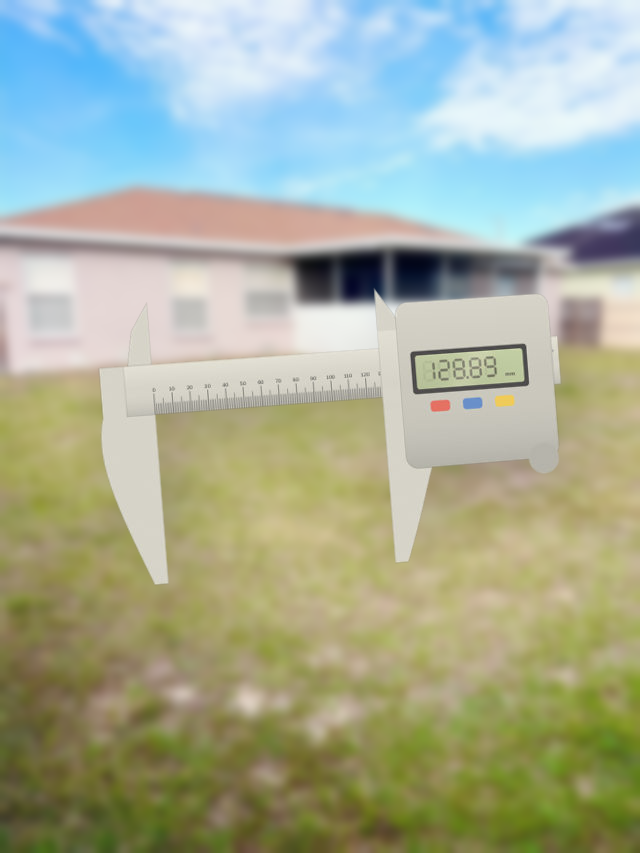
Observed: 128.89 mm
